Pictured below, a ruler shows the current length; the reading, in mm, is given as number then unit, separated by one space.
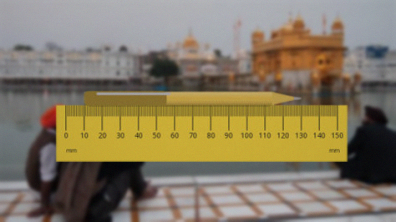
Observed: 120 mm
